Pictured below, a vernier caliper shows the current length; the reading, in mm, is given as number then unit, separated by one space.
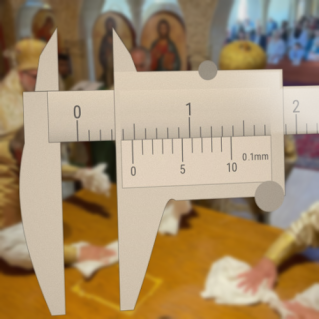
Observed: 4.8 mm
